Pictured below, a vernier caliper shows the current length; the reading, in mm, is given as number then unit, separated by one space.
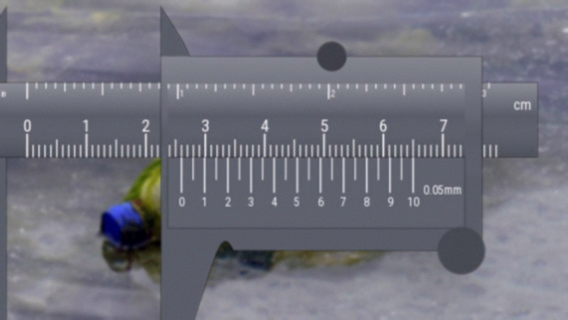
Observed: 26.0 mm
